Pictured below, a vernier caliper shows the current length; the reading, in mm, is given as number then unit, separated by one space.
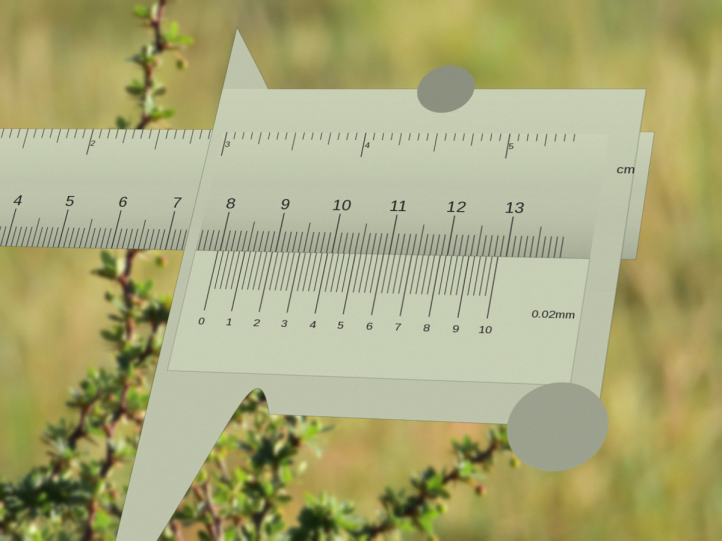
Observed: 79.6 mm
